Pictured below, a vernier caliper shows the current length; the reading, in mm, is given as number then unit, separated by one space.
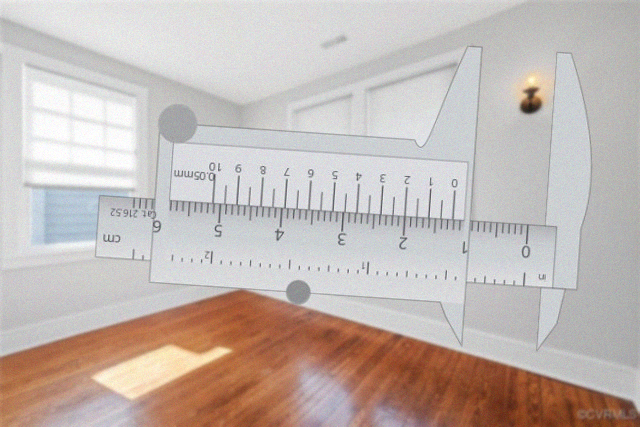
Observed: 12.2 mm
